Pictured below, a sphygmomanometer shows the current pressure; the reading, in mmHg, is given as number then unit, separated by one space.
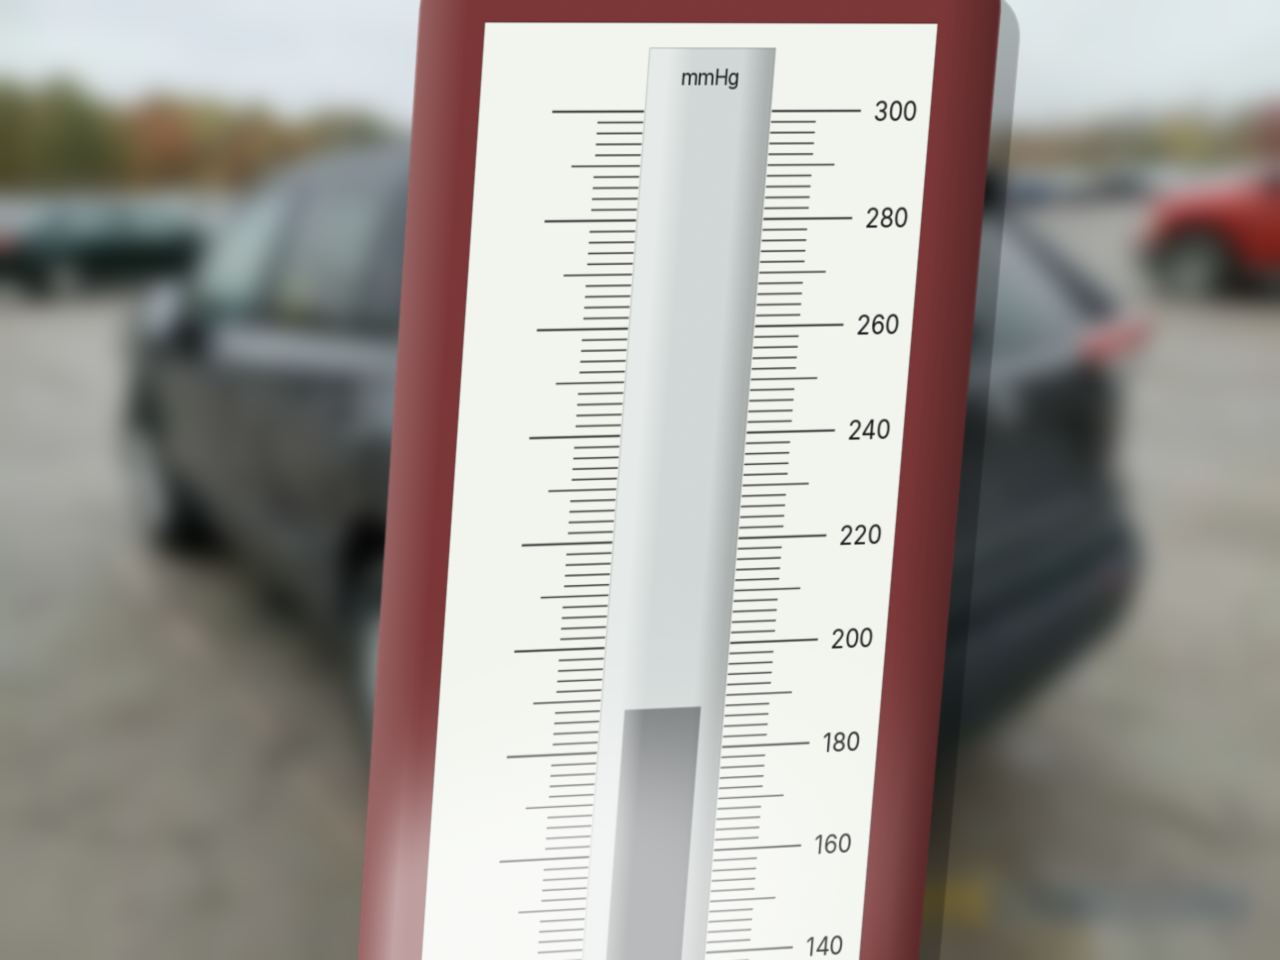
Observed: 188 mmHg
